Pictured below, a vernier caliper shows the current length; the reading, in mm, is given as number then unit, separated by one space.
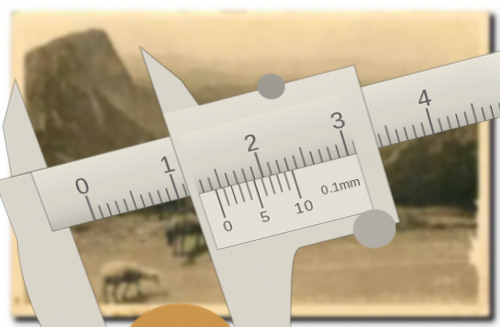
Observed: 14.4 mm
